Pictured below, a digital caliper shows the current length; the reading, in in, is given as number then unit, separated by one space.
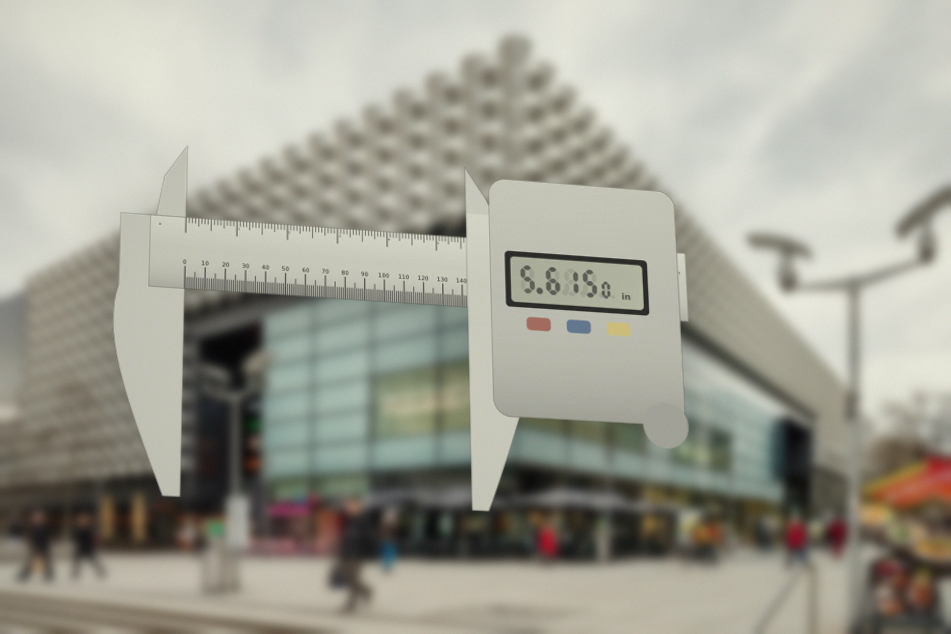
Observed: 5.6150 in
